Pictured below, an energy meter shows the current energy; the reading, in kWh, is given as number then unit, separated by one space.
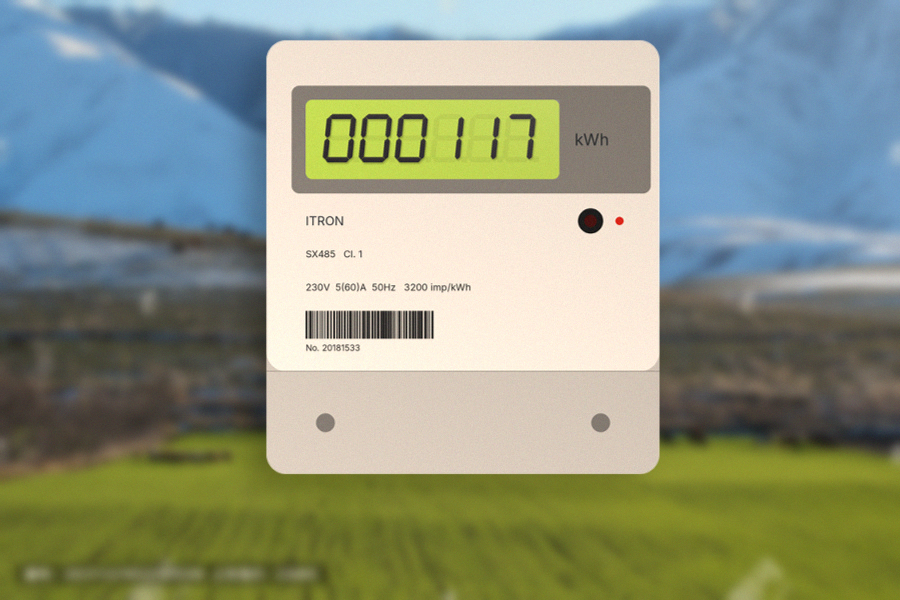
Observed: 117 kWh
